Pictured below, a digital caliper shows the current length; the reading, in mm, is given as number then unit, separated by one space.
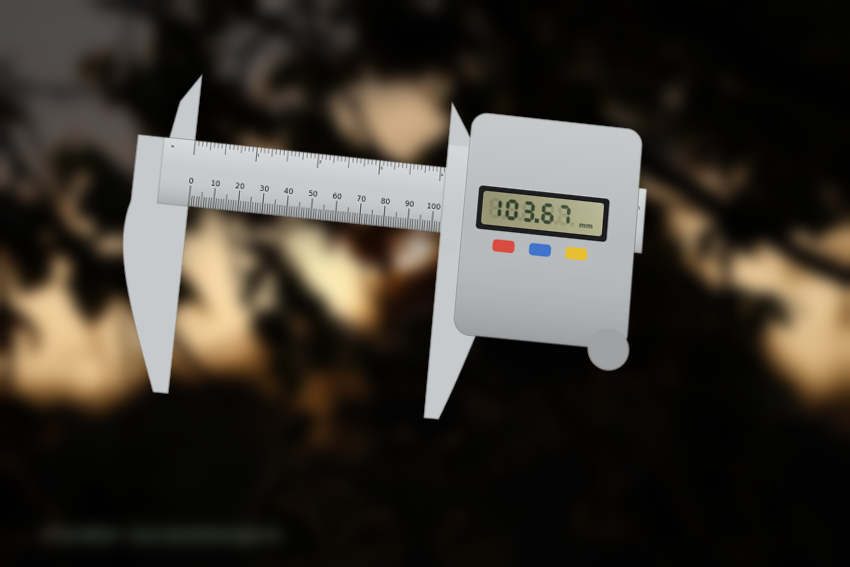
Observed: 103.67 mm
